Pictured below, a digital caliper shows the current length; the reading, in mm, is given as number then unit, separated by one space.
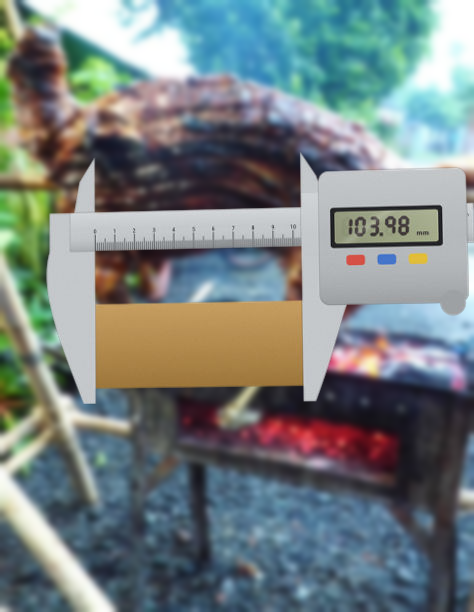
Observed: 103.98 mm
